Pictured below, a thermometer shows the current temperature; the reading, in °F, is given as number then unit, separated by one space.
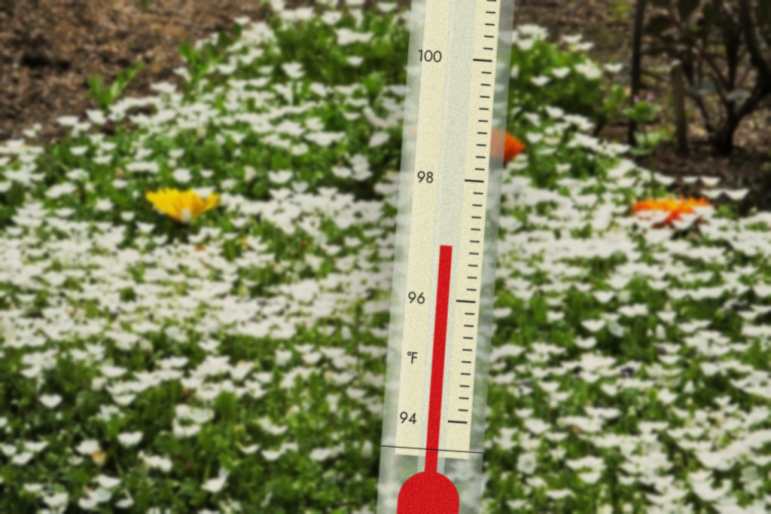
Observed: 96.9 °F
